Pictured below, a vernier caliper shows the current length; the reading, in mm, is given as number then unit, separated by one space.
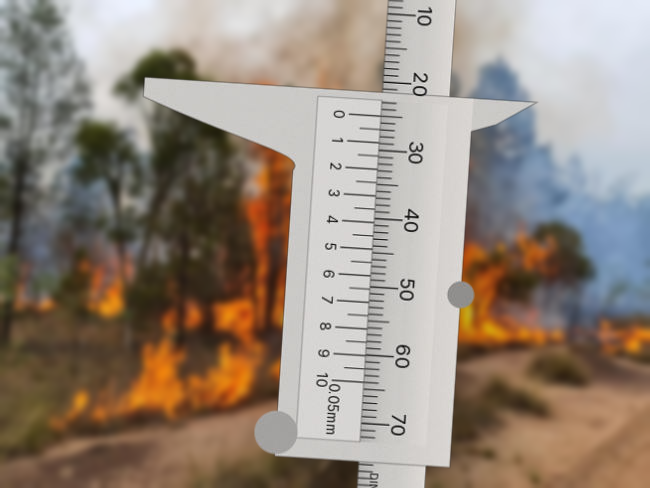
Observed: 25.0 mm
